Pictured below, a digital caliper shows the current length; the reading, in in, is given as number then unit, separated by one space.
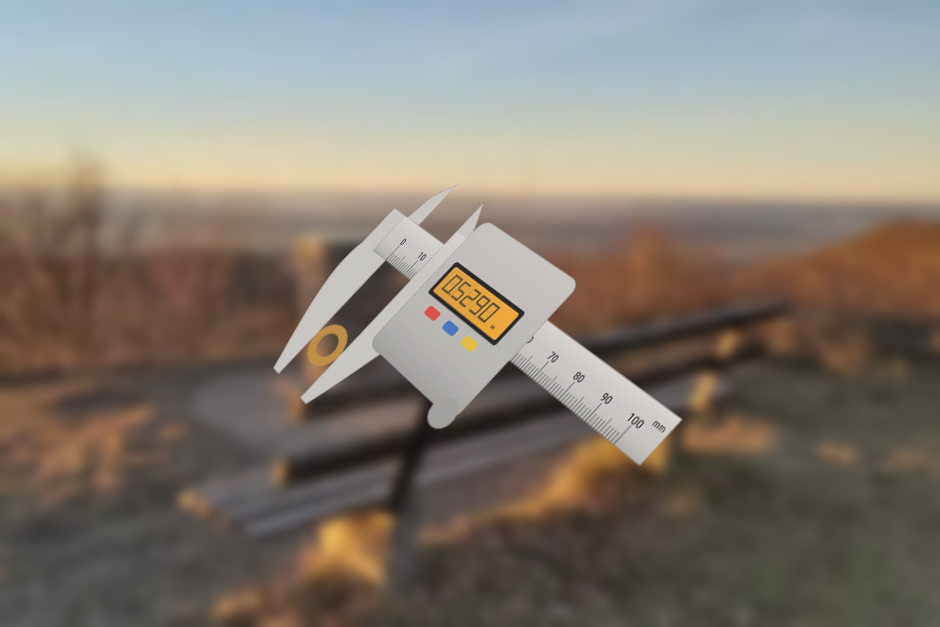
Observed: 0.5290 in
